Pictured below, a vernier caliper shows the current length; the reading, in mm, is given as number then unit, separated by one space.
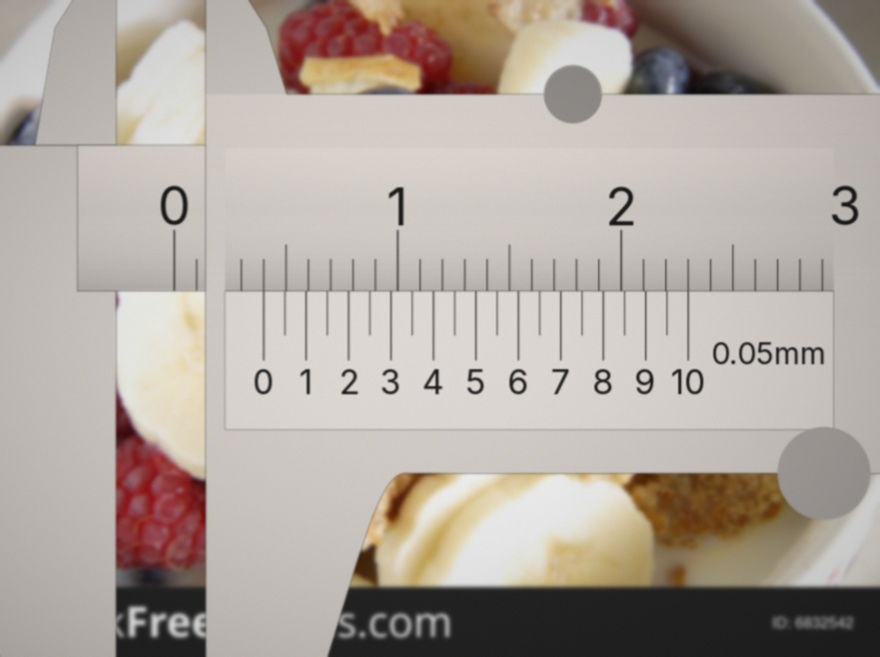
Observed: 4.0 mm
